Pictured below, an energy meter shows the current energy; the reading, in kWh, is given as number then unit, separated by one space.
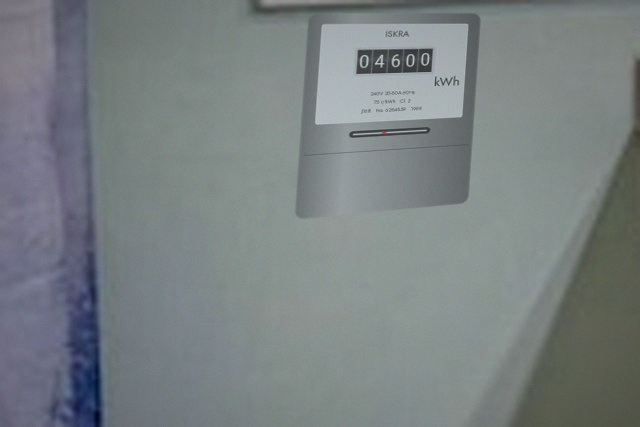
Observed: 4600 kWh
